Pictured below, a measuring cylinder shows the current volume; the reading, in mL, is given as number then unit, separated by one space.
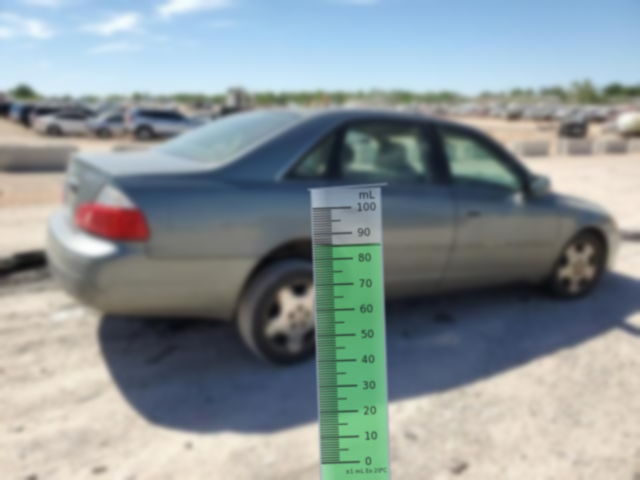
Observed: 85 mL
